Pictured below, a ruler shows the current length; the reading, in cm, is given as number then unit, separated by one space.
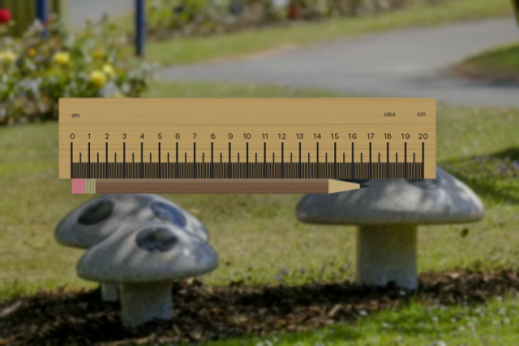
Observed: 17 cm
